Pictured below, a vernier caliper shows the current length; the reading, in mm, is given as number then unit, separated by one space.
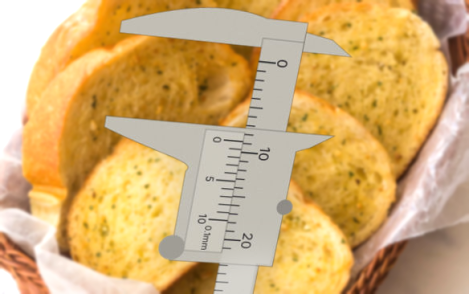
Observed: 8.8 mm
